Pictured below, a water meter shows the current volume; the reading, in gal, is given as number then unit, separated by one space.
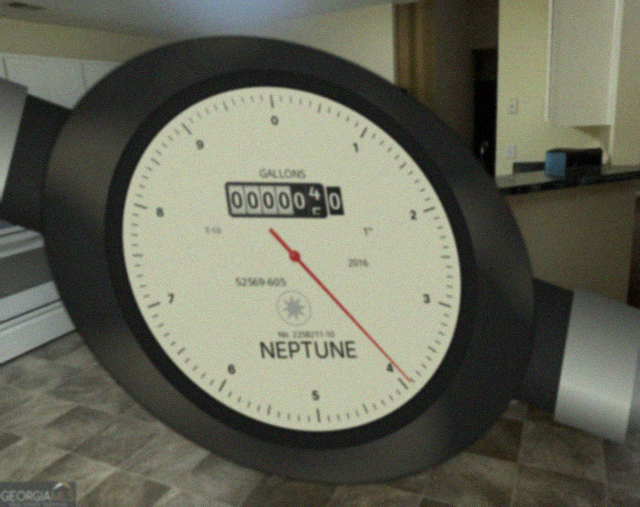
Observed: 43.9 gal
